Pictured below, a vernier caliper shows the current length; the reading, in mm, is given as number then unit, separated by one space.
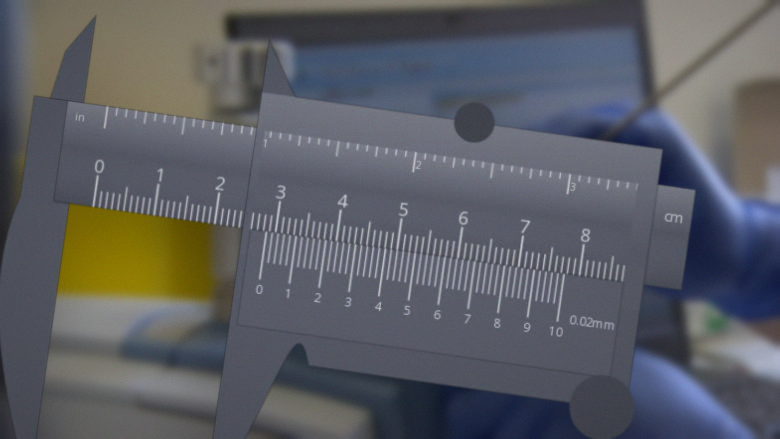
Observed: 28.5 mm
